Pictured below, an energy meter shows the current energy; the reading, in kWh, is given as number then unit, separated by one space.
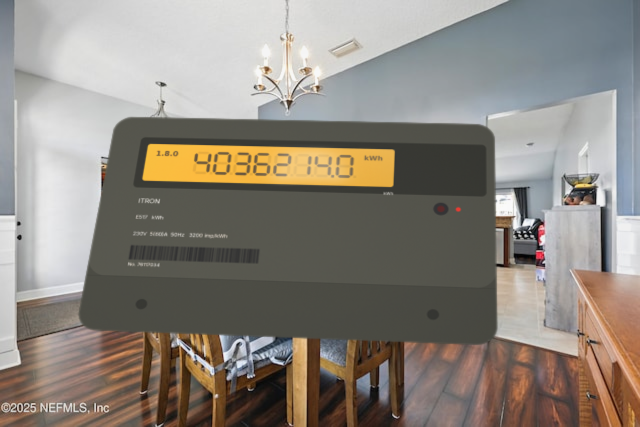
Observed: 4036214.0 kWh
